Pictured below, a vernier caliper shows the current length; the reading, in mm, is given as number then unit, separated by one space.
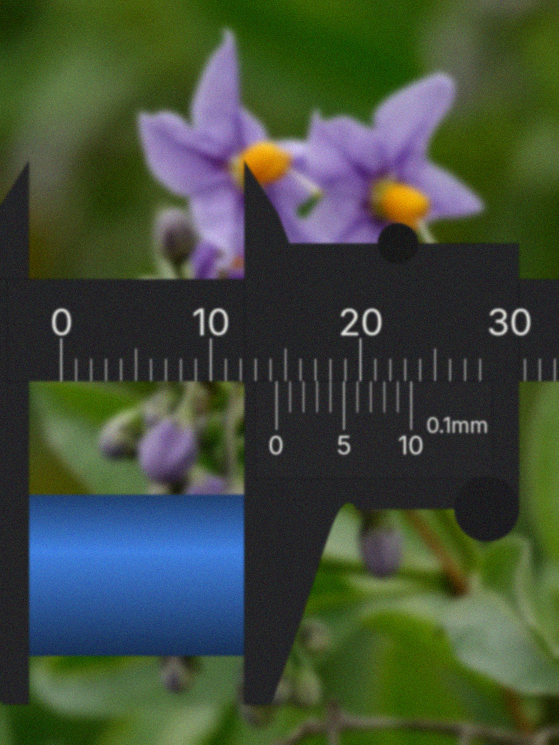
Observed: 14.4 mm
